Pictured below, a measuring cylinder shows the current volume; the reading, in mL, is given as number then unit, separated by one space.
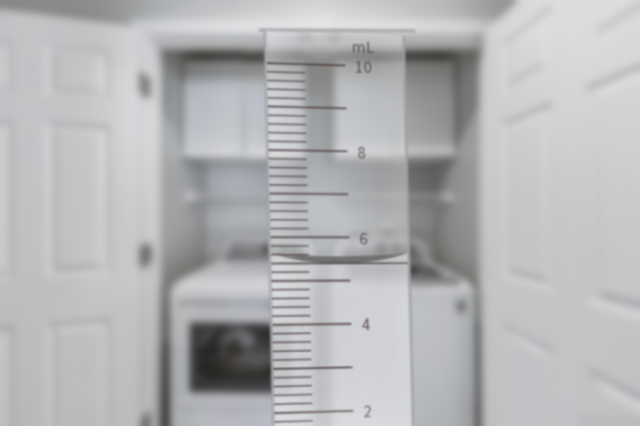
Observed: 5.4 mL
